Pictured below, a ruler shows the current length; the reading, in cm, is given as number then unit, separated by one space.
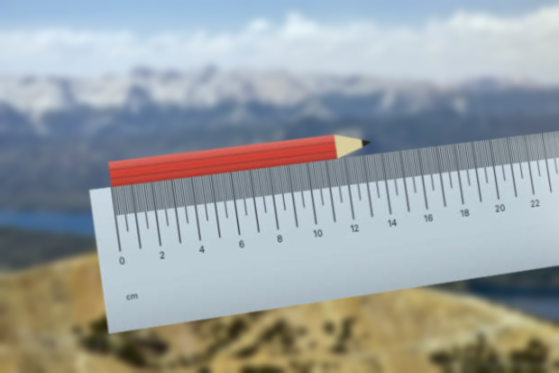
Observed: 13.5 cm
